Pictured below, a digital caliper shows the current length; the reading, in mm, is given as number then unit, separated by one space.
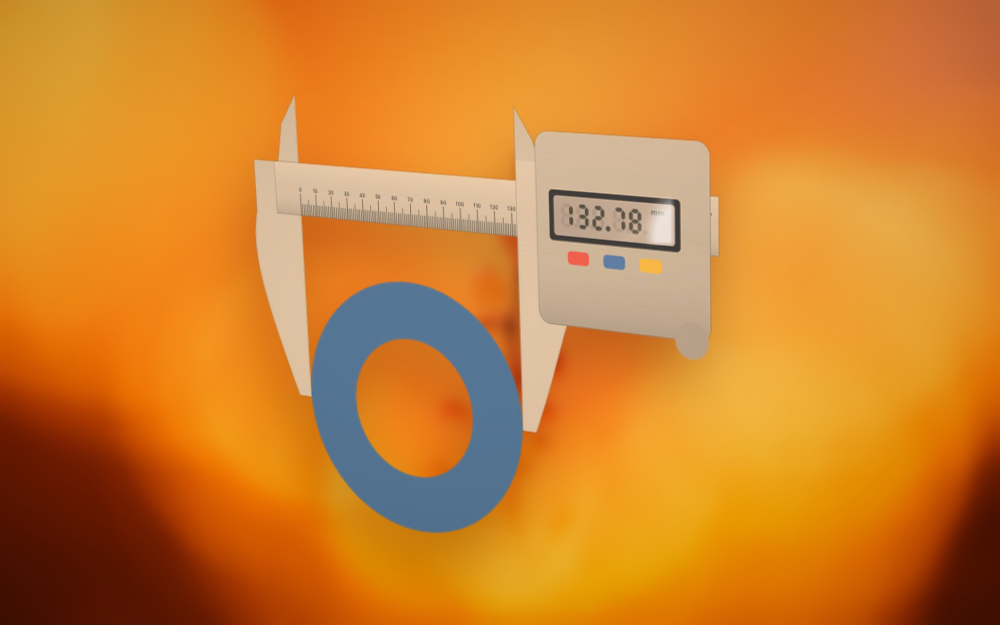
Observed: 132.78 mm
